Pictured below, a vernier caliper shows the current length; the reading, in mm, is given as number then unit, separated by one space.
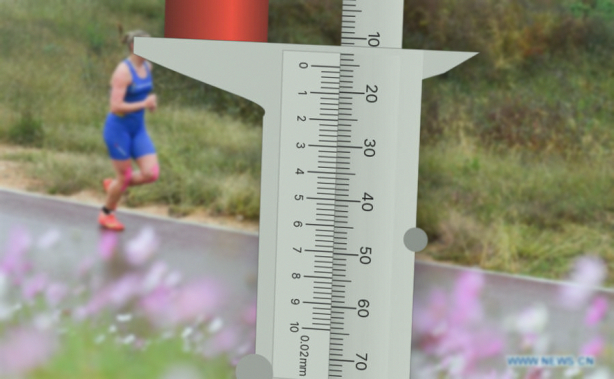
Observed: 15.4 mm
